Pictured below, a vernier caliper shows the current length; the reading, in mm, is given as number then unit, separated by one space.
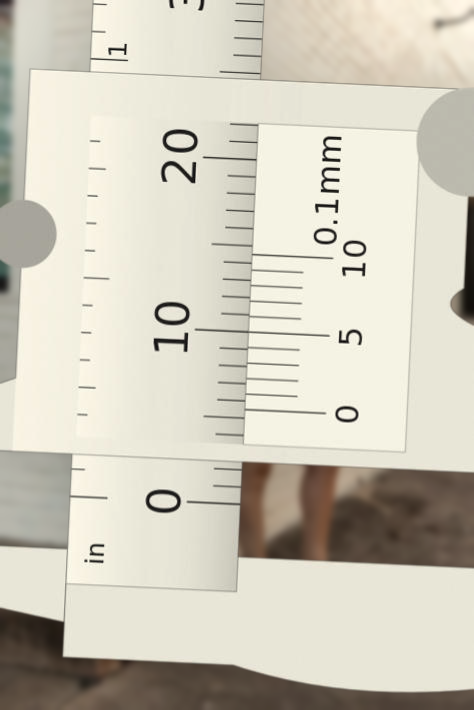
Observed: 5.5 mm
